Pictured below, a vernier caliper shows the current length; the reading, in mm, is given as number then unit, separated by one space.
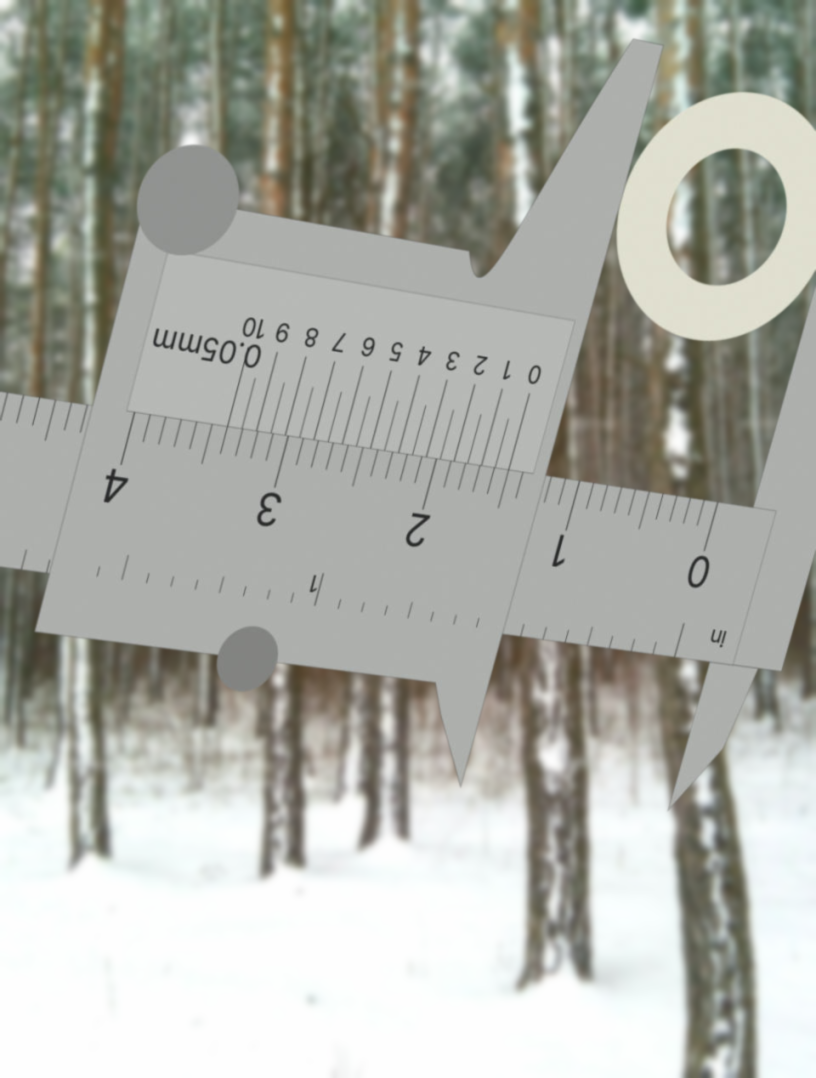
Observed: 15.0 mm
